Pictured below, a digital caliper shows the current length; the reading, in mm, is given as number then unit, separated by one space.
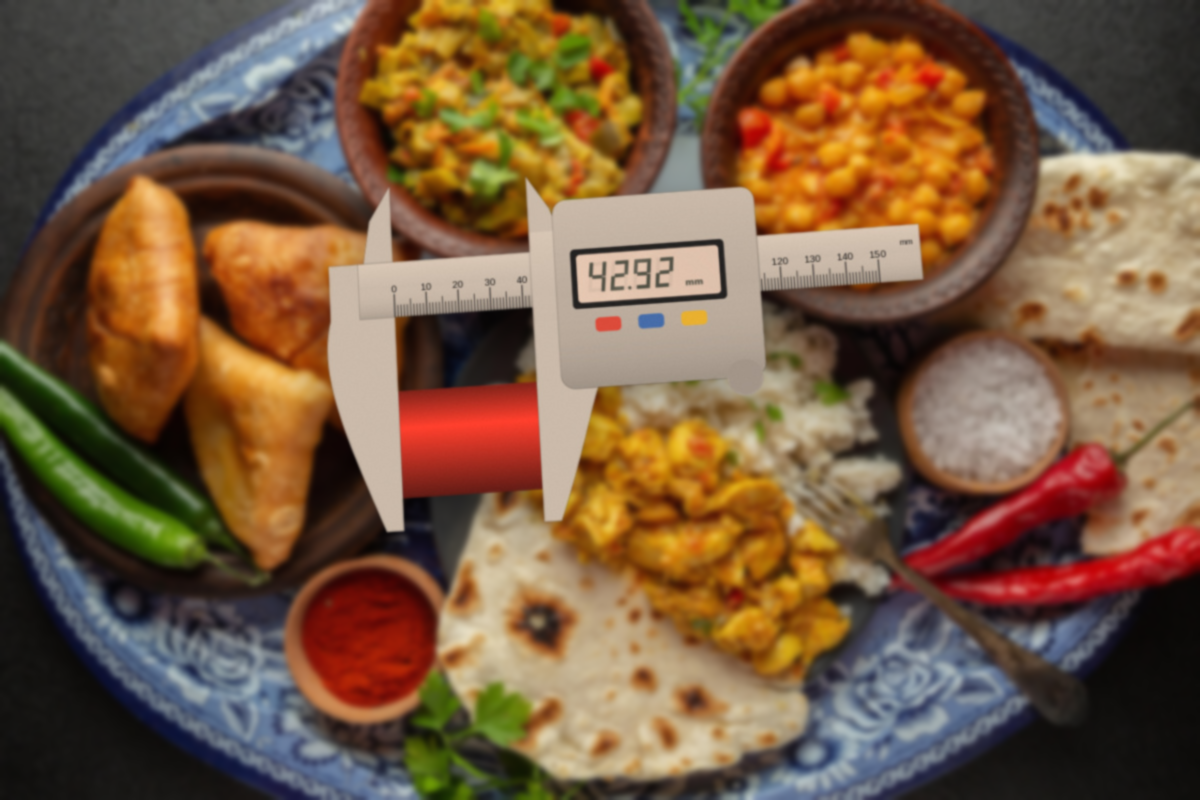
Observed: 42.92 mm
